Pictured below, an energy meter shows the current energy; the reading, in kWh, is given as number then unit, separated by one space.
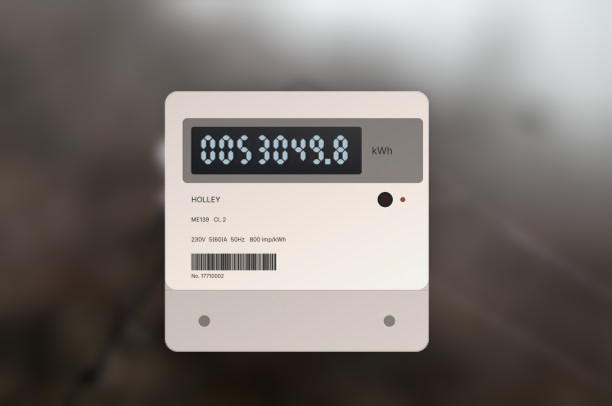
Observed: 53049.8 kWh
